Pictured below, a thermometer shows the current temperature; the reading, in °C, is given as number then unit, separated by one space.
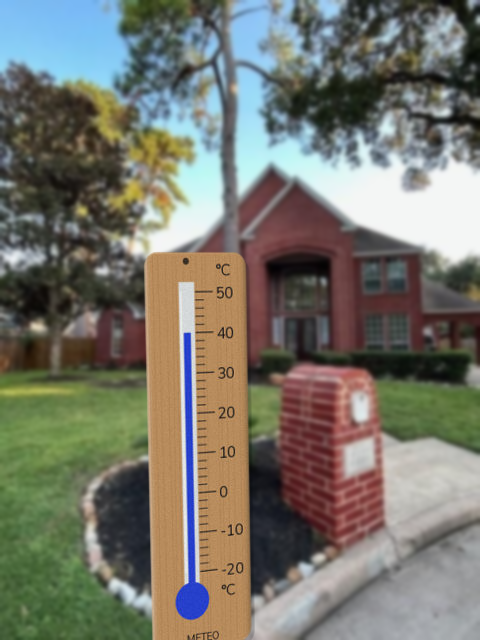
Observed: 40 °C
